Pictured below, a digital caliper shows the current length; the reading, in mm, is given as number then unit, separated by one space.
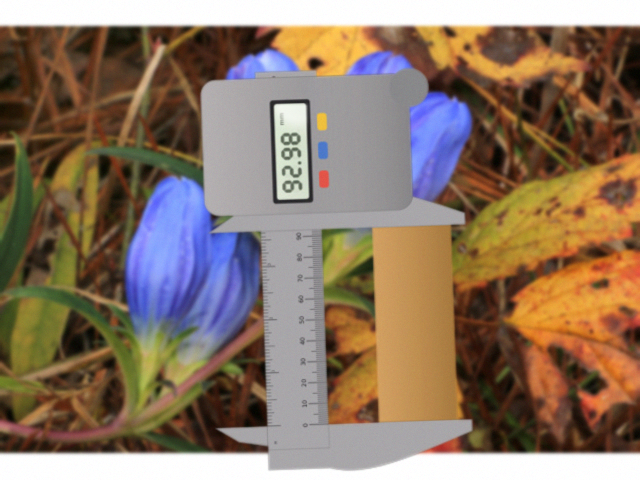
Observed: 92.98 mm
